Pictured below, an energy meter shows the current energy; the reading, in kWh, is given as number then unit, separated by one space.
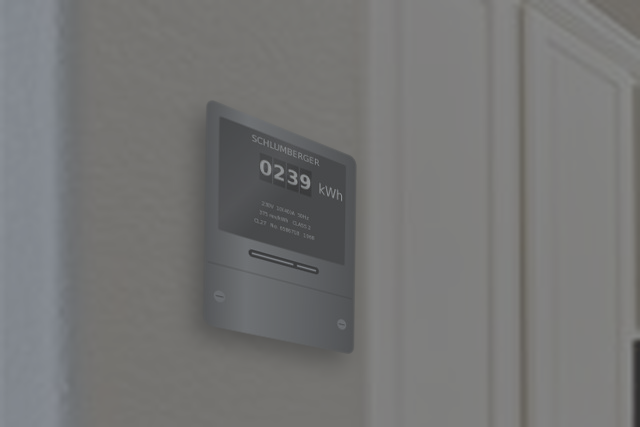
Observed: 239 kWh
